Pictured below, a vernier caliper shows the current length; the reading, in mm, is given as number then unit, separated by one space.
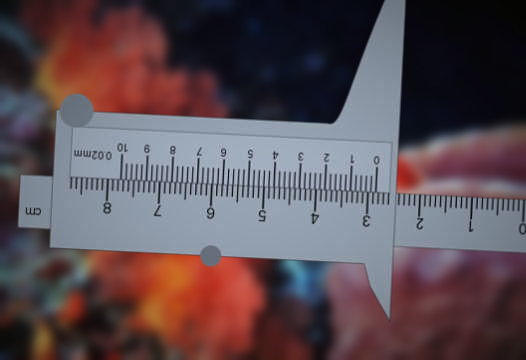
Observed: 28.5 mm
